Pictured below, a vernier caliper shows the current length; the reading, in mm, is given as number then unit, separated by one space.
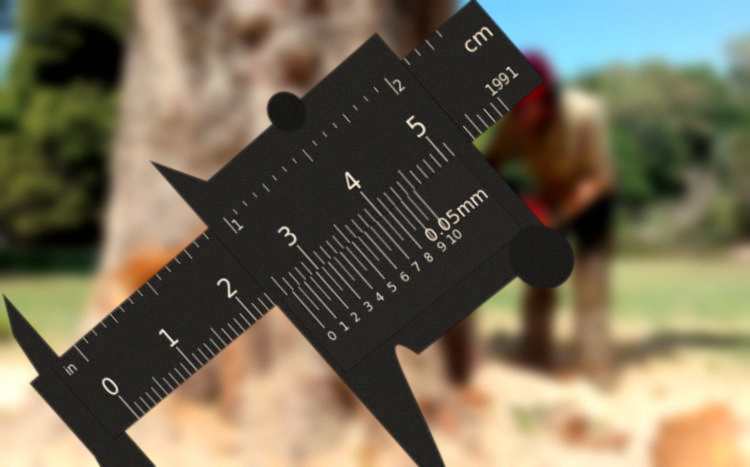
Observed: 25.8 mm
